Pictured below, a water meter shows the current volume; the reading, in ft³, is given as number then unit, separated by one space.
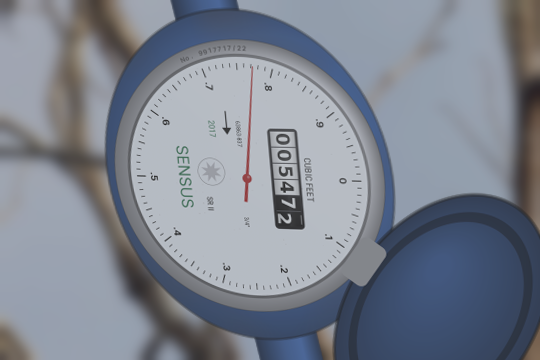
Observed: 5471.77 ft³
